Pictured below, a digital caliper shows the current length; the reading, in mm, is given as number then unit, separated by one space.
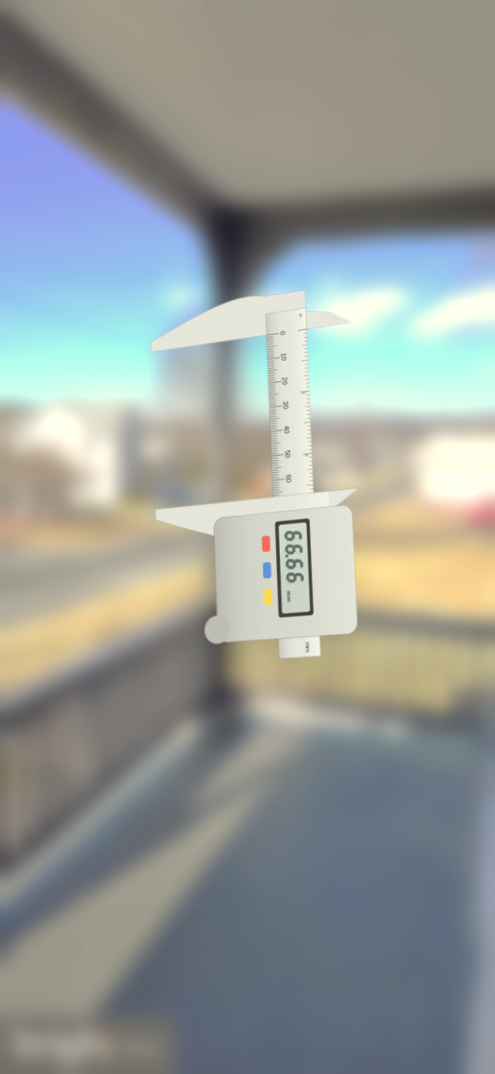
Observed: 66.66 mm
